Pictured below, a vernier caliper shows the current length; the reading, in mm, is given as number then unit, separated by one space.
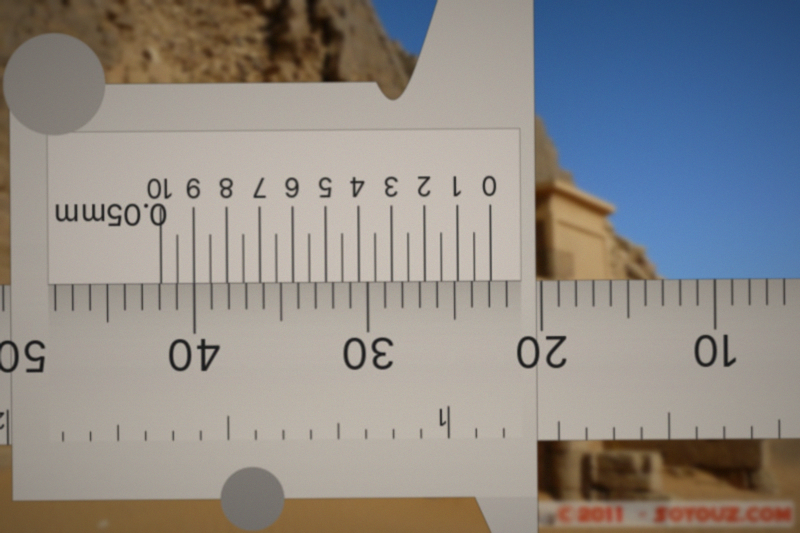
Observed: 22.9 mm
